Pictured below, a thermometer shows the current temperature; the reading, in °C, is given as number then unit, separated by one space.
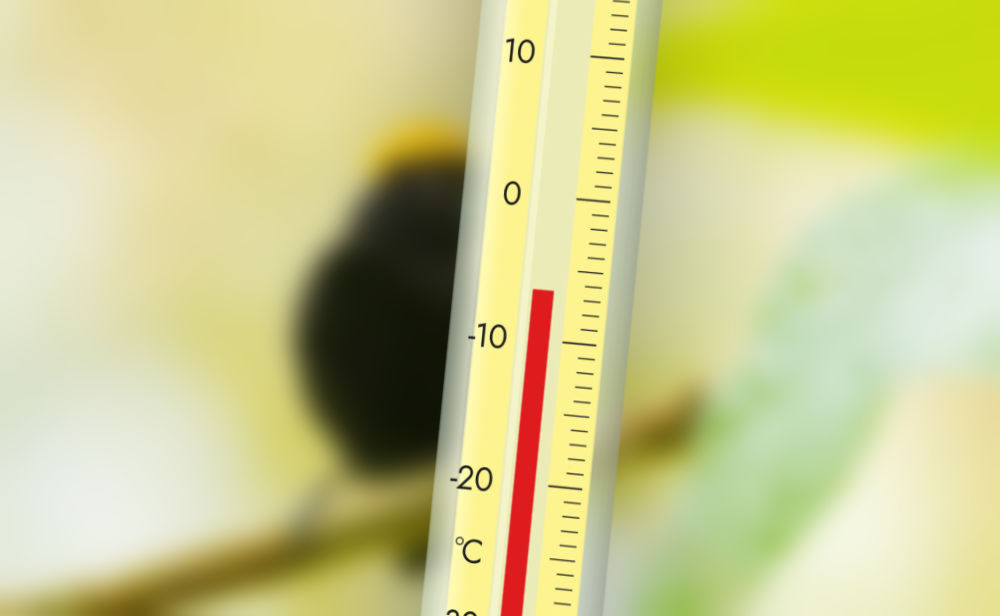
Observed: -6.5 °C
